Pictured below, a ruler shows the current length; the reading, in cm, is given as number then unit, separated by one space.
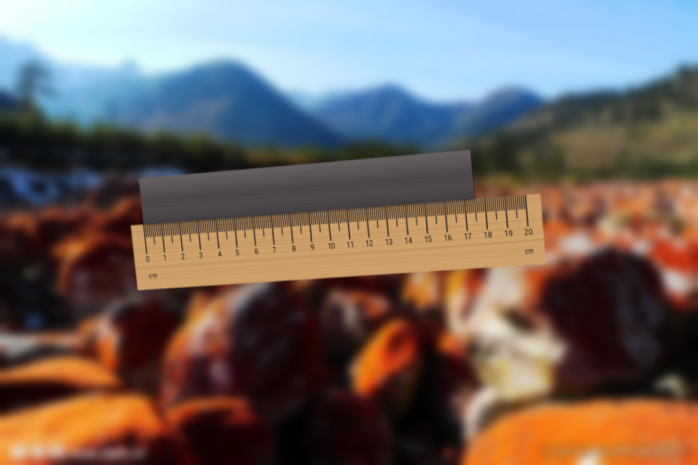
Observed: 17.5 cm
